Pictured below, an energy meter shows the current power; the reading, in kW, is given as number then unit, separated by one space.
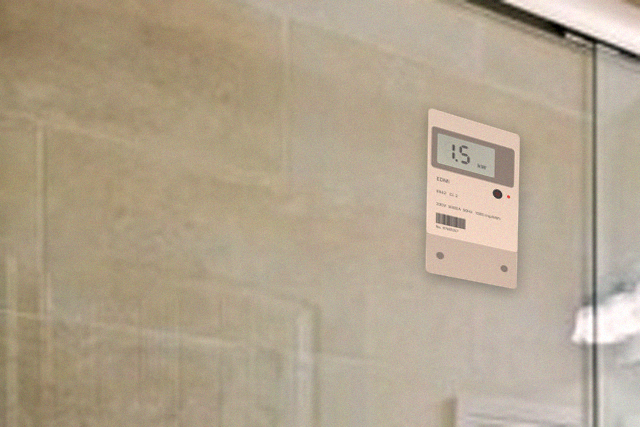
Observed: 1.5 kW
